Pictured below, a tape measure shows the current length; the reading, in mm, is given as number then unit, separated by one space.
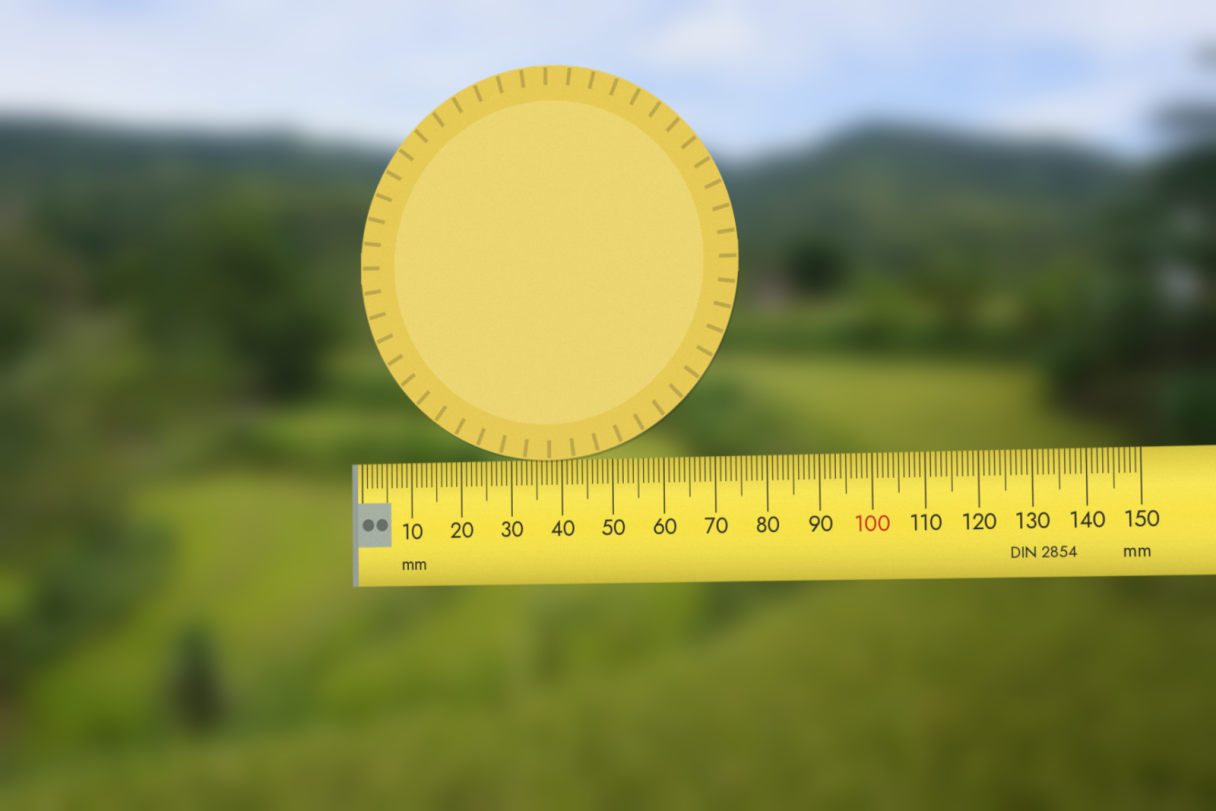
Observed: 75 mm
